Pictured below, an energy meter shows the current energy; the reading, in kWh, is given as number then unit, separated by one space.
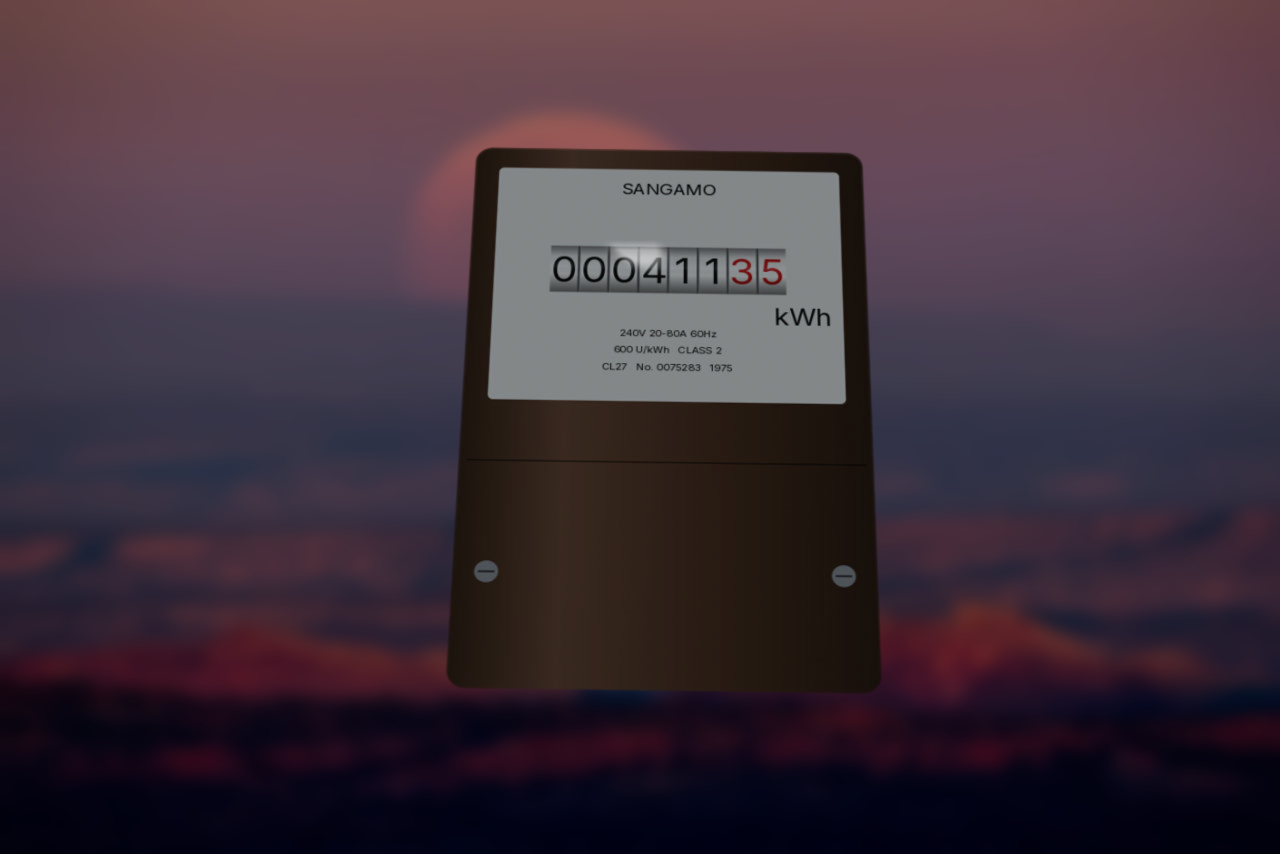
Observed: 411.35 kWh
